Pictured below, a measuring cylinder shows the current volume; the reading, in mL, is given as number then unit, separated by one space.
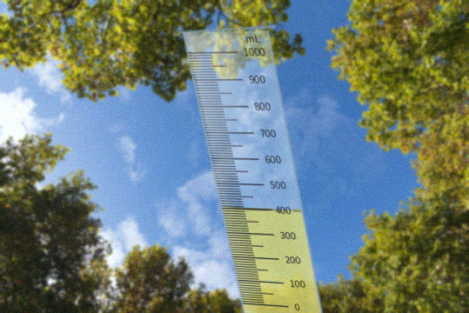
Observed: 400 mL
